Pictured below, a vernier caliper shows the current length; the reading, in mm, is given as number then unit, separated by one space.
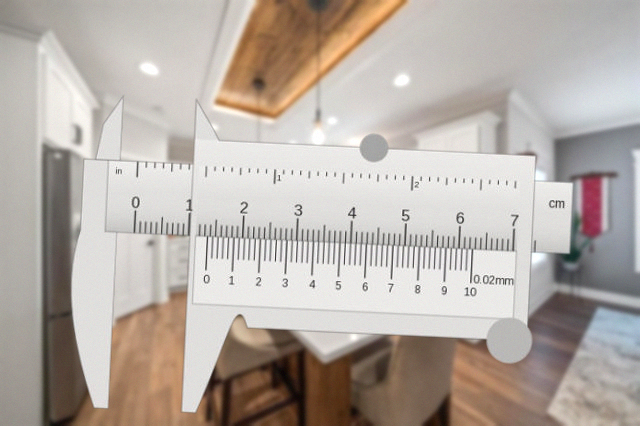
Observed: 13.5 mm
